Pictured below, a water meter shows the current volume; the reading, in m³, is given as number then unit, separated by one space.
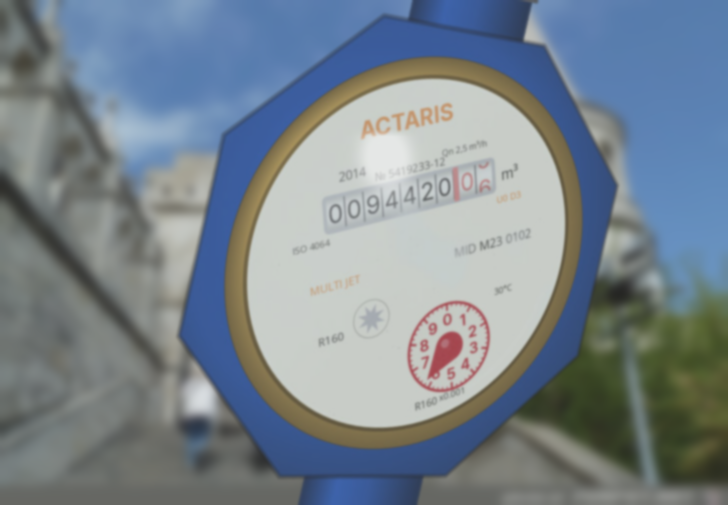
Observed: 94420.056 m³
